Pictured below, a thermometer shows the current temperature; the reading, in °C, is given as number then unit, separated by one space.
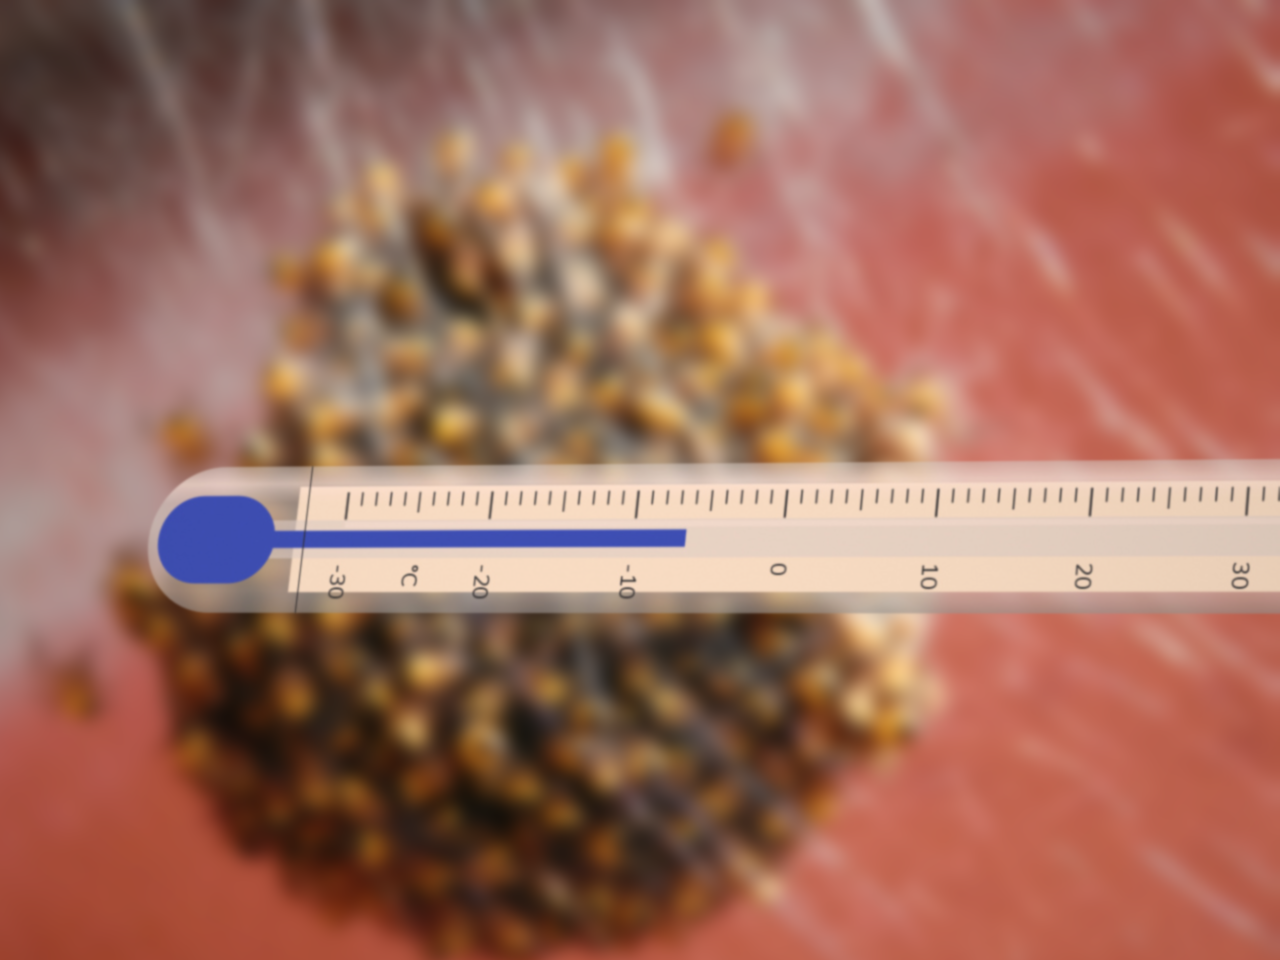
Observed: -6.5 °C
